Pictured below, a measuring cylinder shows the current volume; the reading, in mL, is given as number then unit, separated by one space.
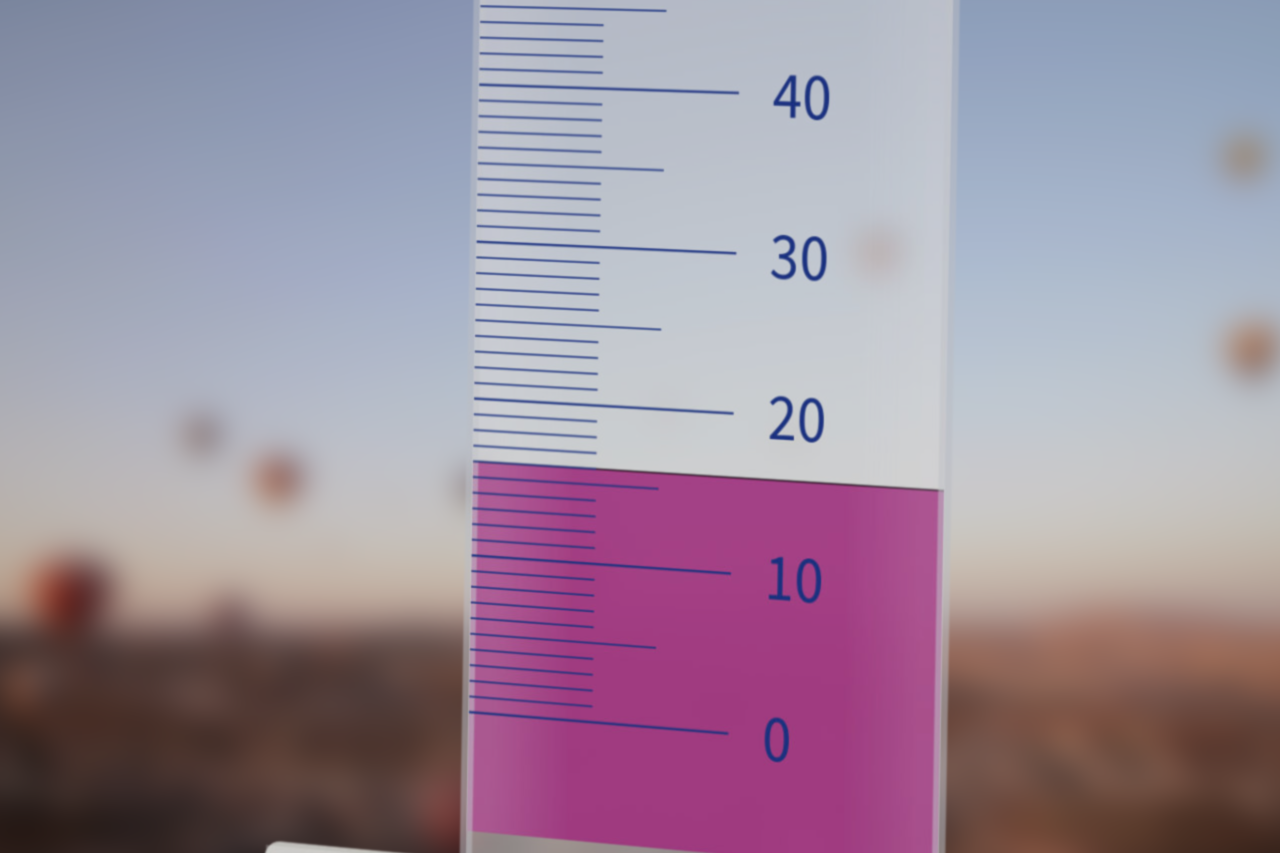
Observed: 16 mL
